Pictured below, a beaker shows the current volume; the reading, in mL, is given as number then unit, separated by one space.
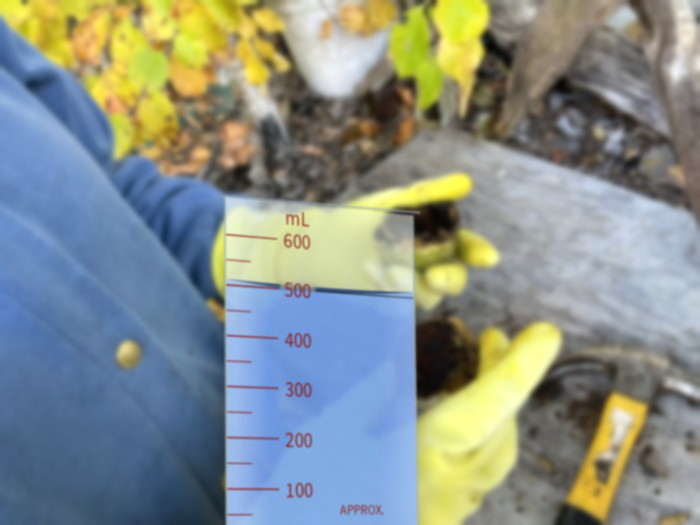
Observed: 500 mL
